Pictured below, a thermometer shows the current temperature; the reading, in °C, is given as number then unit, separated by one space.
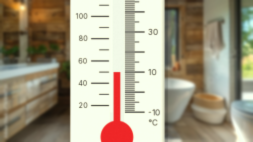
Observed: 10 °C
